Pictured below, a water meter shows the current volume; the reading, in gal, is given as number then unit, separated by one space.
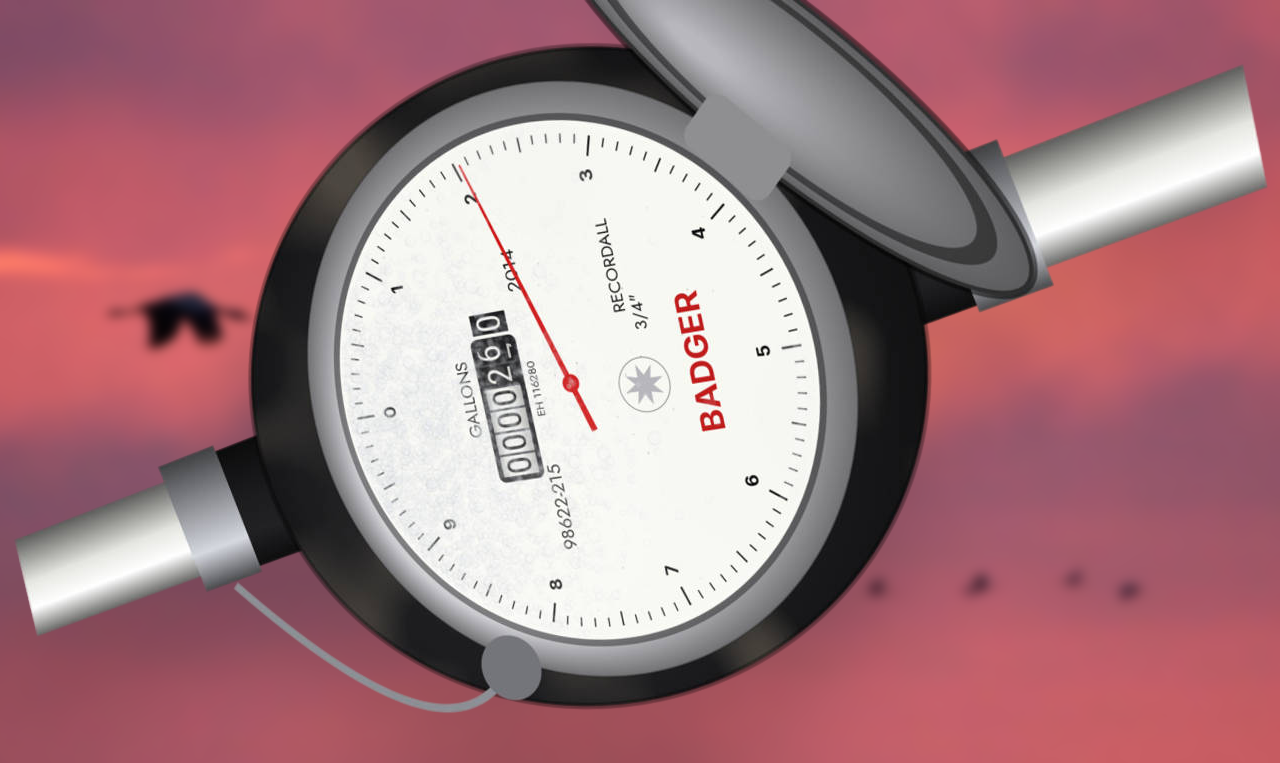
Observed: 262.0 gal
